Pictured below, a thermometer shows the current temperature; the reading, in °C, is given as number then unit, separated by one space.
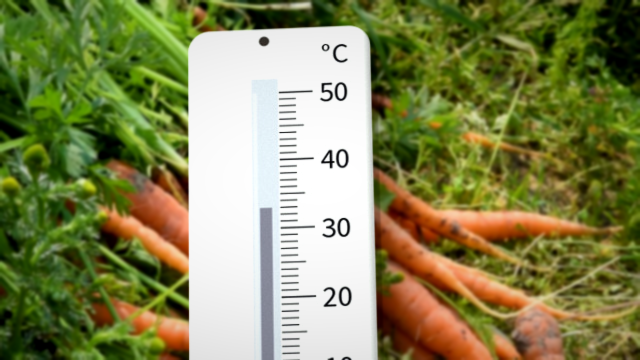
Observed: 33 °C
